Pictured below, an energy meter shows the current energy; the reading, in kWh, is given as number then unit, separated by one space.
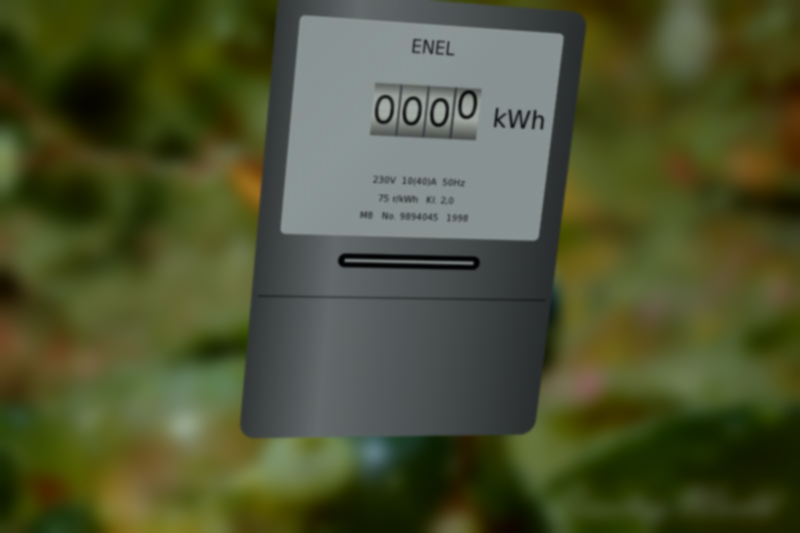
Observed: 0 kWh
